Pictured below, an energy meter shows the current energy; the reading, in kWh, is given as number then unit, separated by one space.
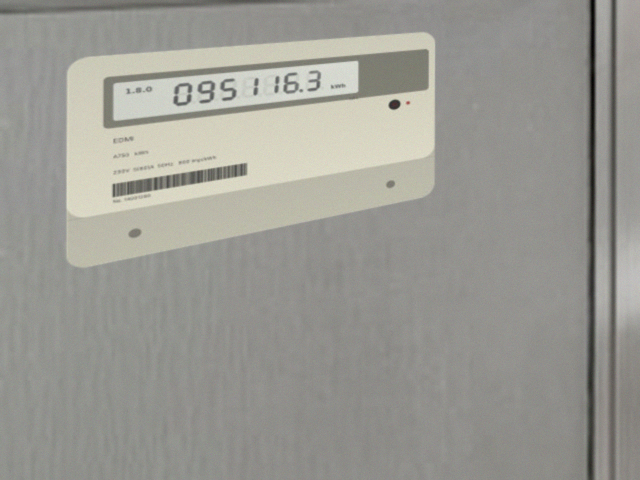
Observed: 95116.3 kWh
